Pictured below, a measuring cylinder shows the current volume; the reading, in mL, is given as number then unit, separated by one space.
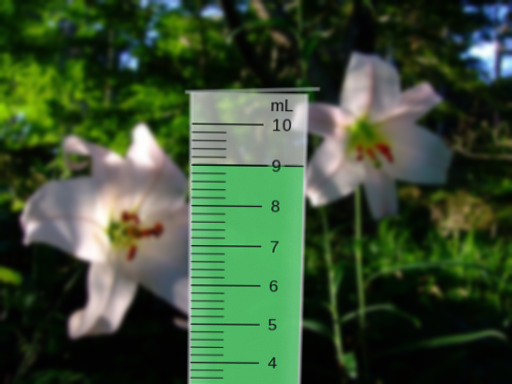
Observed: 9 mL
